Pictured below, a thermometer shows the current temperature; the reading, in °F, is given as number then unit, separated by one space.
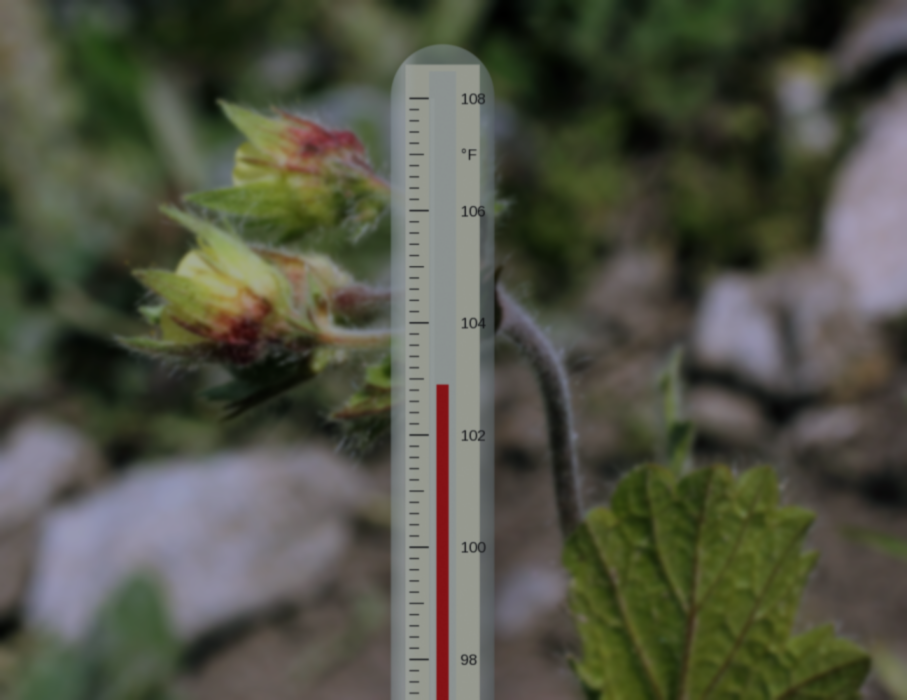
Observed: 102.9 °F
